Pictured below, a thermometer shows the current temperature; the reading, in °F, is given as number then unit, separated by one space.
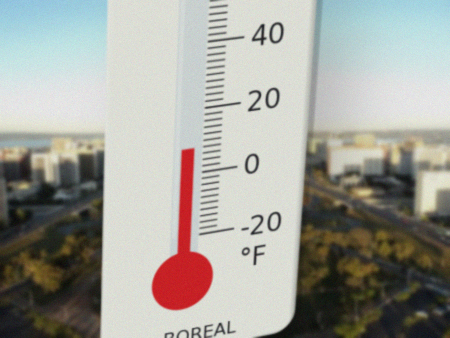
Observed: 8 °F
